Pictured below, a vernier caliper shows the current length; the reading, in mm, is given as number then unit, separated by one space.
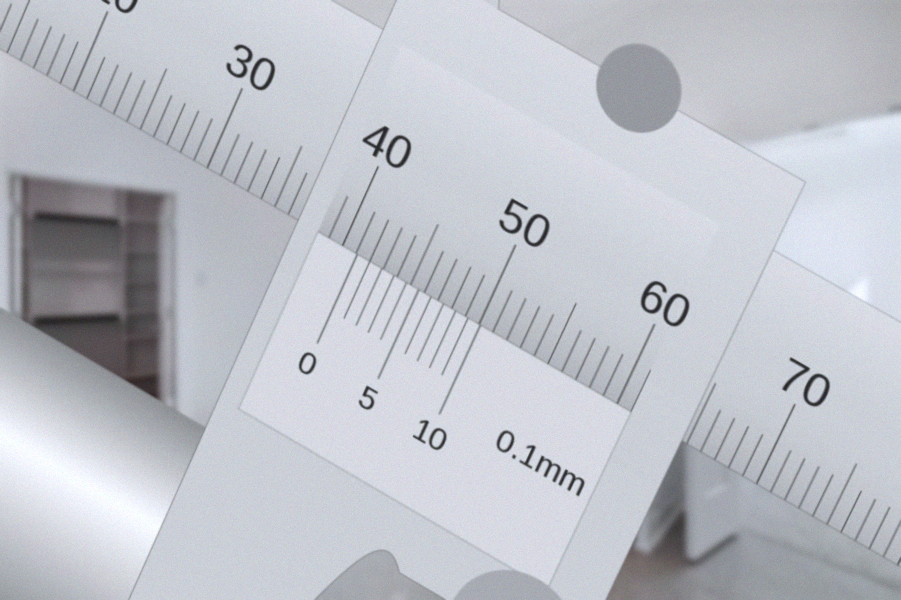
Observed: 41.1 mm
